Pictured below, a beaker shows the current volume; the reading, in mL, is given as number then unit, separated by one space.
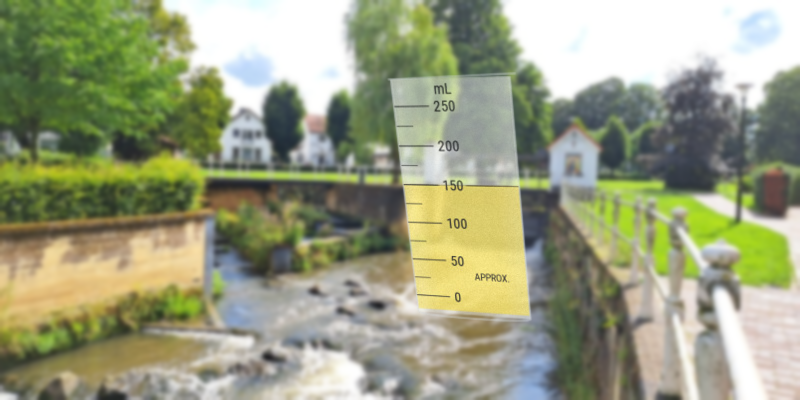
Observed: 150 mL
